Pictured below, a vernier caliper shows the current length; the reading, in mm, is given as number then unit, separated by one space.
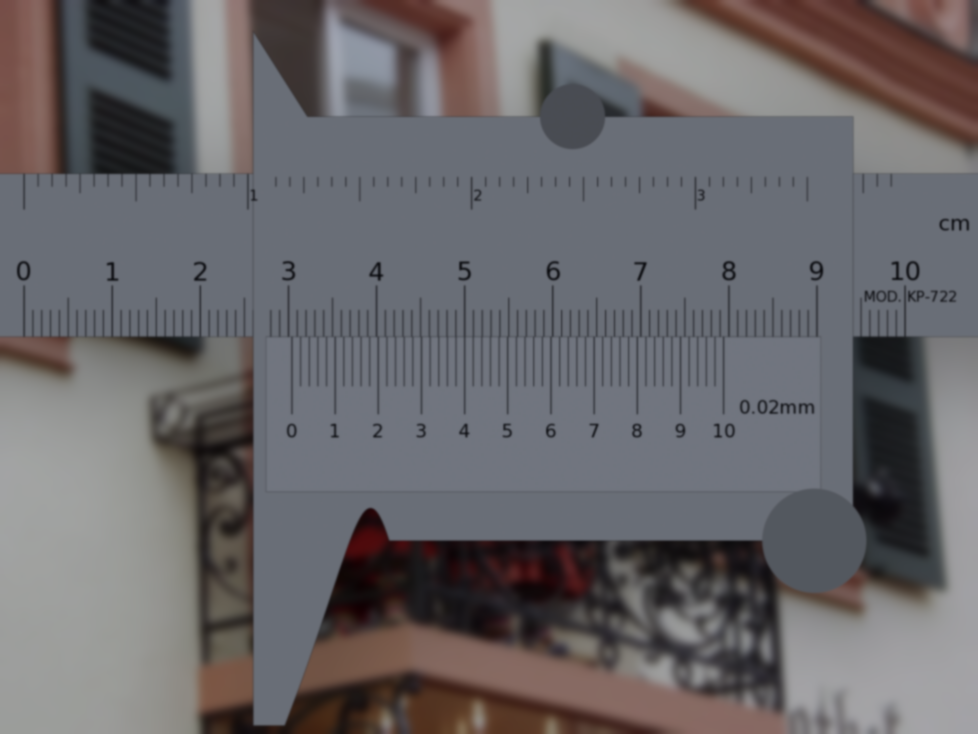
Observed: 30.4 mm
